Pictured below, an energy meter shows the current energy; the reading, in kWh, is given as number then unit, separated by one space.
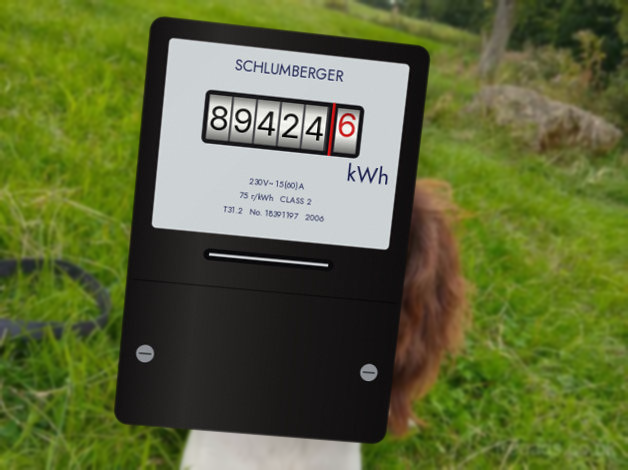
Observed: 89424.6 kWh
